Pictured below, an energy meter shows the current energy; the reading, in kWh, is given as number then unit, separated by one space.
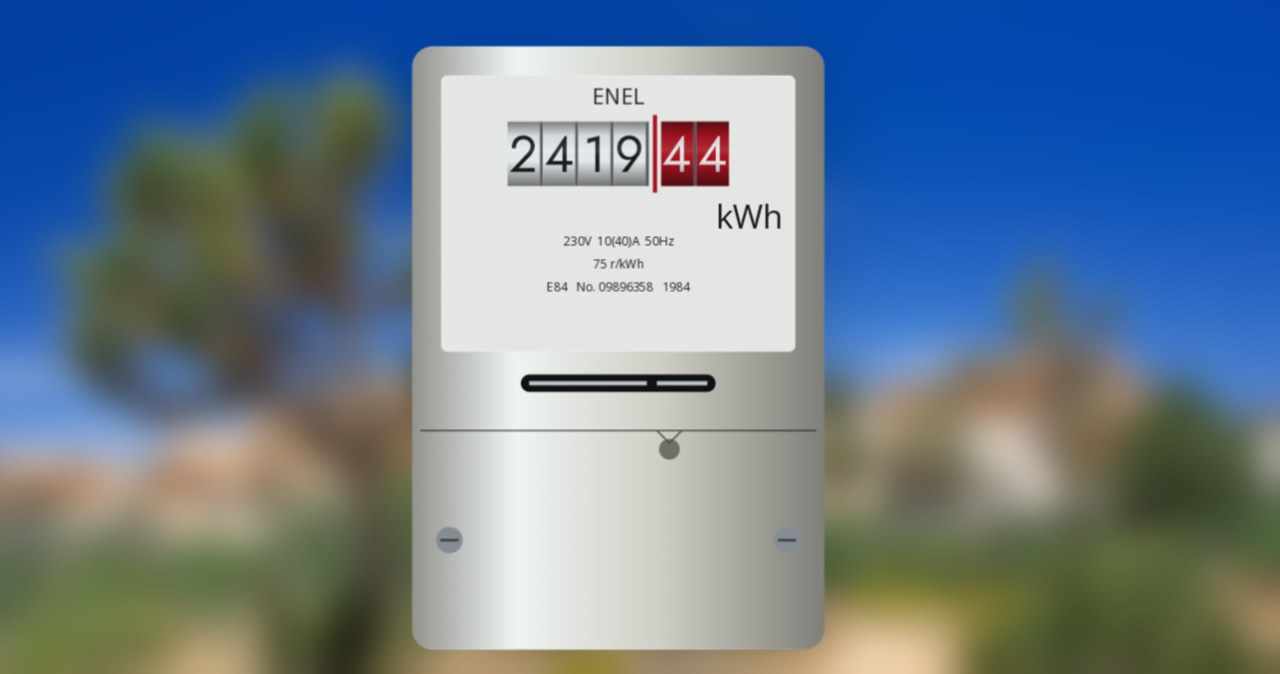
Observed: 2419.44 kWh
